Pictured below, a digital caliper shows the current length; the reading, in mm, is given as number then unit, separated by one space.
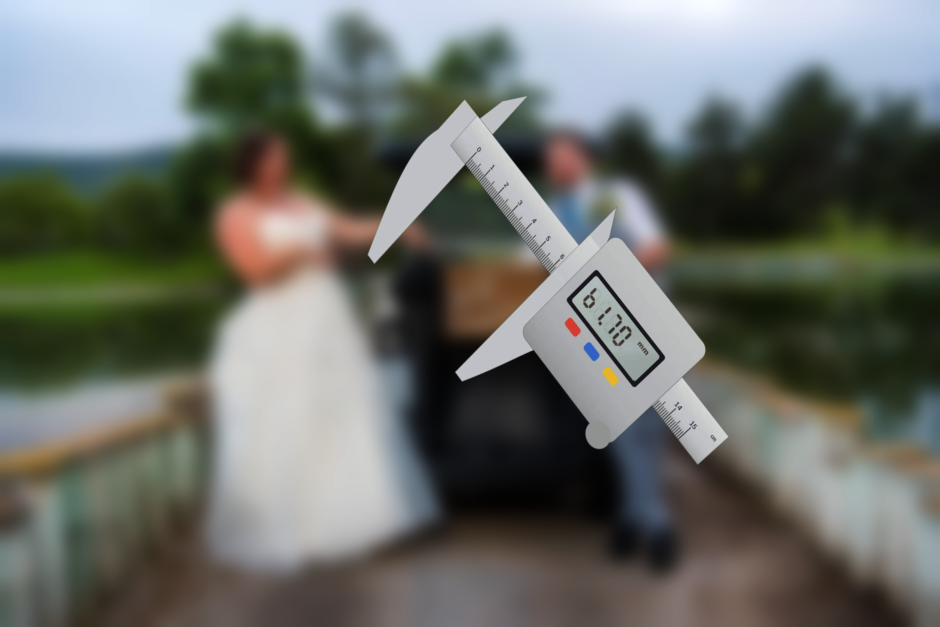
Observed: 61.70 mm
